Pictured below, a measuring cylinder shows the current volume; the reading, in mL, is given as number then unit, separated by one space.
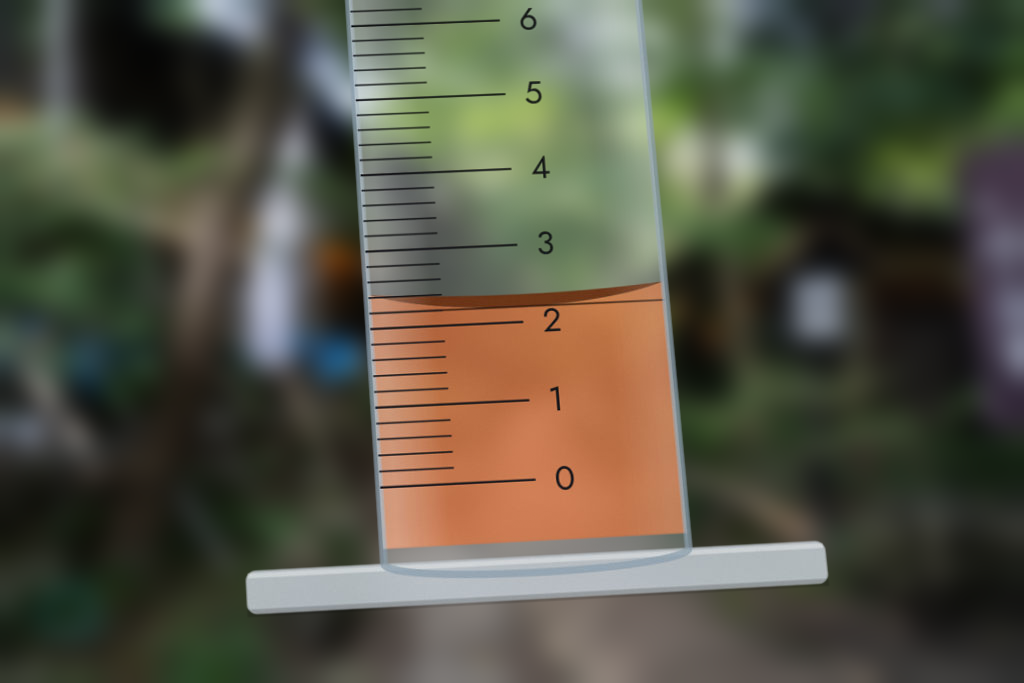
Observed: 2.2 mL
